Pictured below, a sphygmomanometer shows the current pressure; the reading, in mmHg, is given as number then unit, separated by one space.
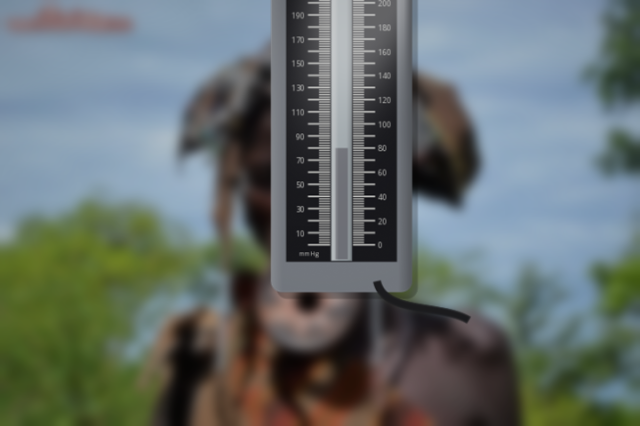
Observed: 80 mmHg
